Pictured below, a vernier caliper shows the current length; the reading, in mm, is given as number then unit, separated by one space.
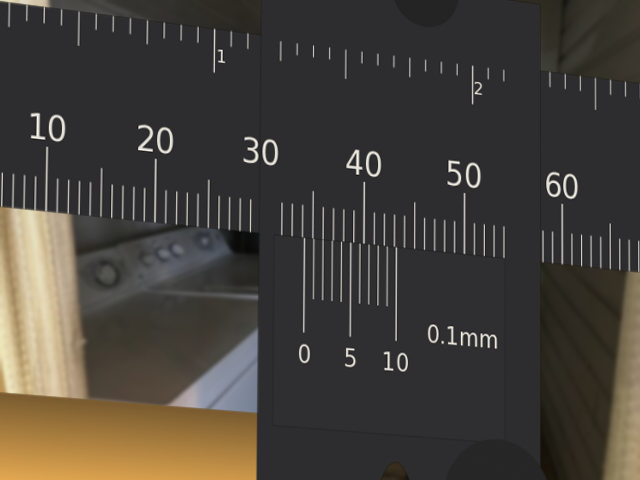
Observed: 34.2 mm
